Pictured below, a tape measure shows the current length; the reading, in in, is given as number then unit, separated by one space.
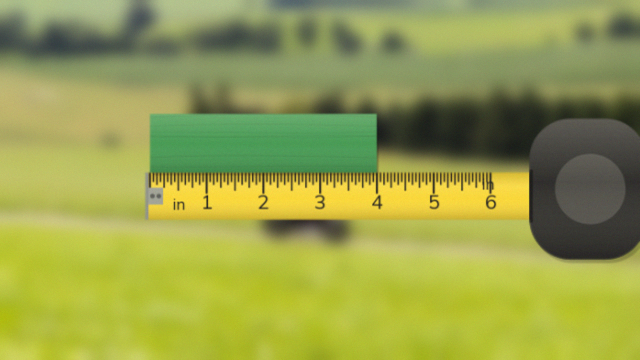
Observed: 4 in
